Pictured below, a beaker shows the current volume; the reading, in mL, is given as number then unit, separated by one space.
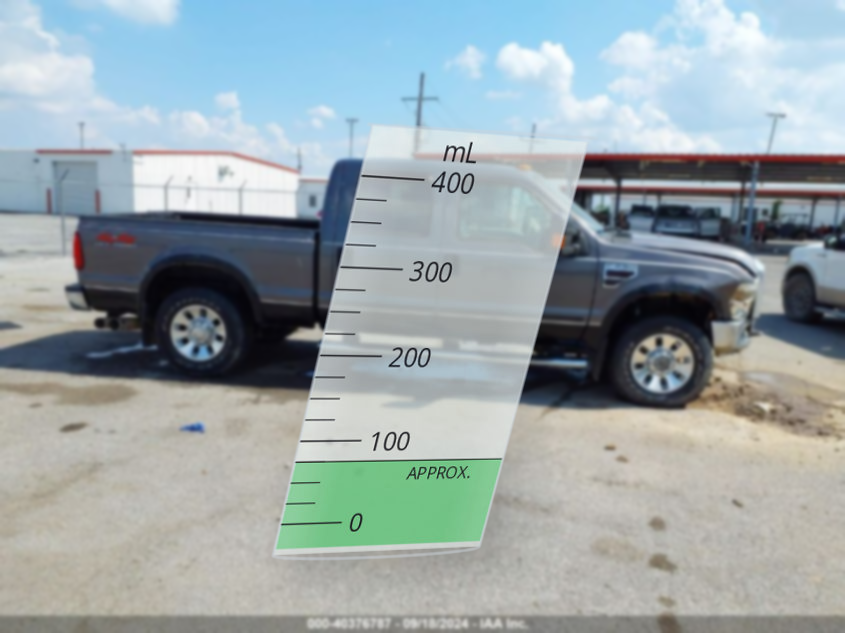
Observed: 75 mL
